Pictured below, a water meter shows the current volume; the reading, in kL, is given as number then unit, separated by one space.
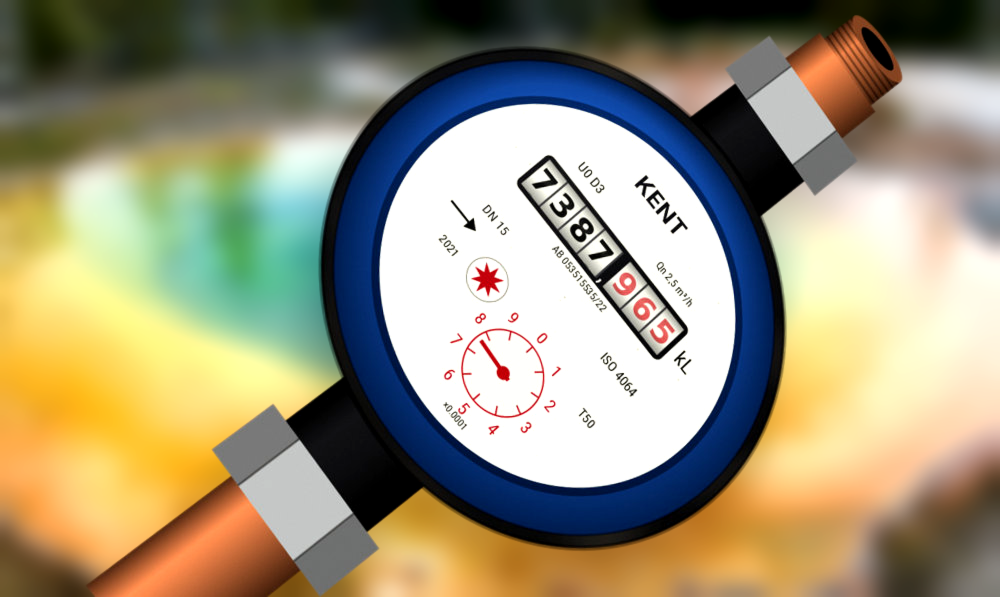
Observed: 7387.9657 kL
